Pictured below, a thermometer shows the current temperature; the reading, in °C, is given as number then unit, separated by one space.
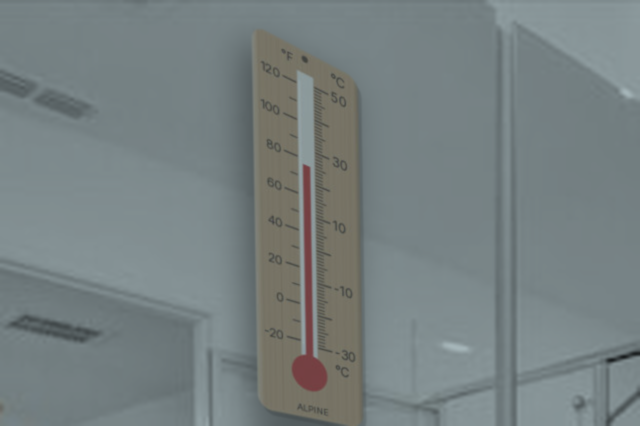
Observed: 25 °C
